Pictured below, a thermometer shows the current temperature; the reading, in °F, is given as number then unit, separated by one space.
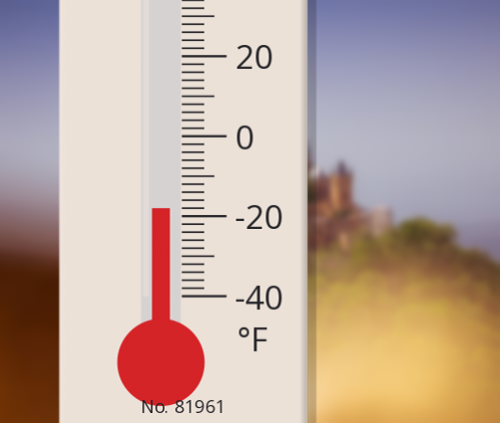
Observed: -18 °F
